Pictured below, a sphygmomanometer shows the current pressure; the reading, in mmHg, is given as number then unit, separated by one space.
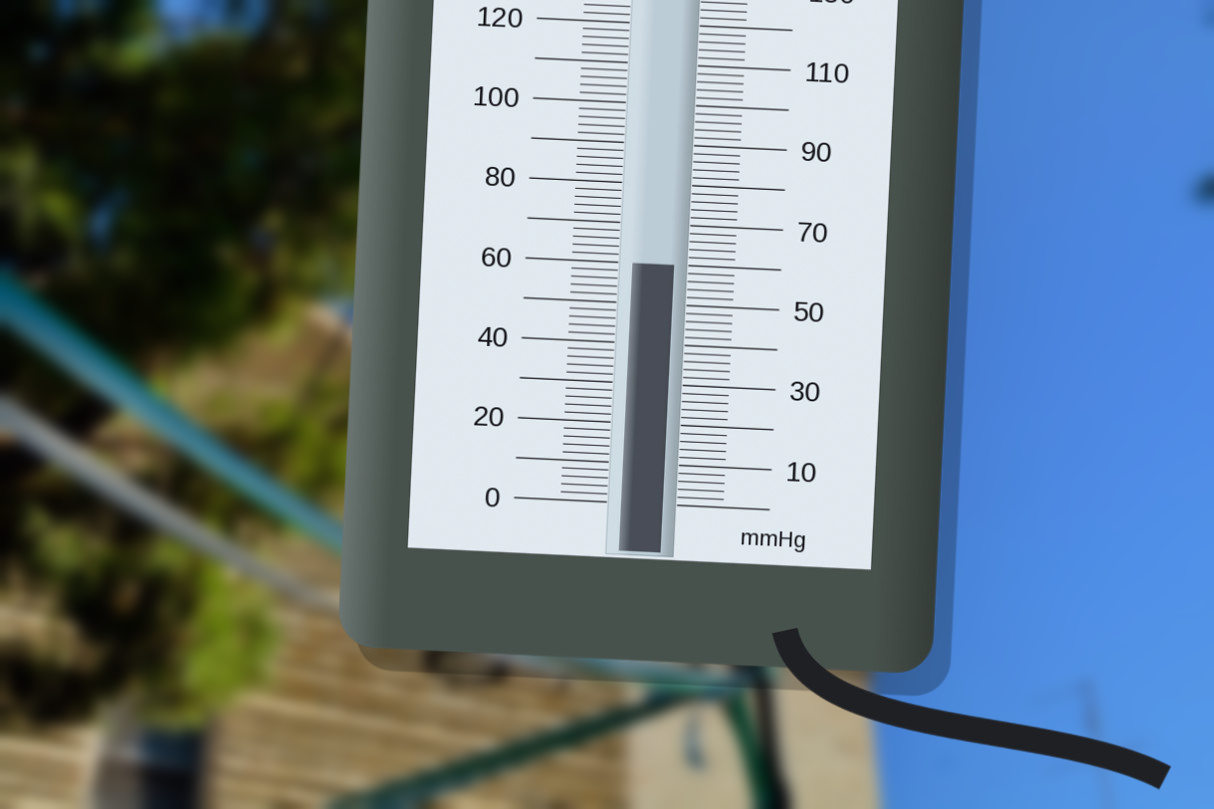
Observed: 60 mmHg
